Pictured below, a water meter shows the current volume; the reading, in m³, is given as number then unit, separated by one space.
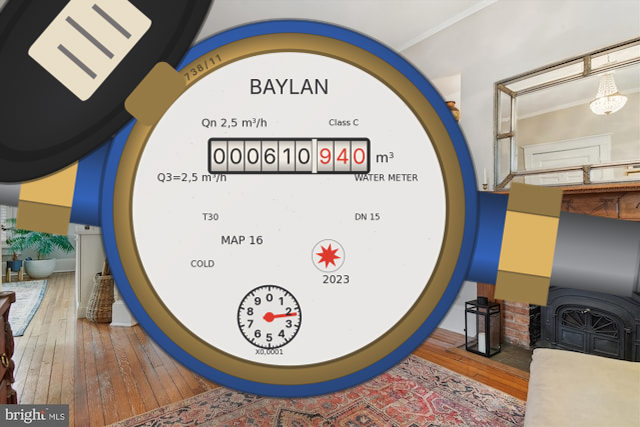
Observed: 610.9402 m³
